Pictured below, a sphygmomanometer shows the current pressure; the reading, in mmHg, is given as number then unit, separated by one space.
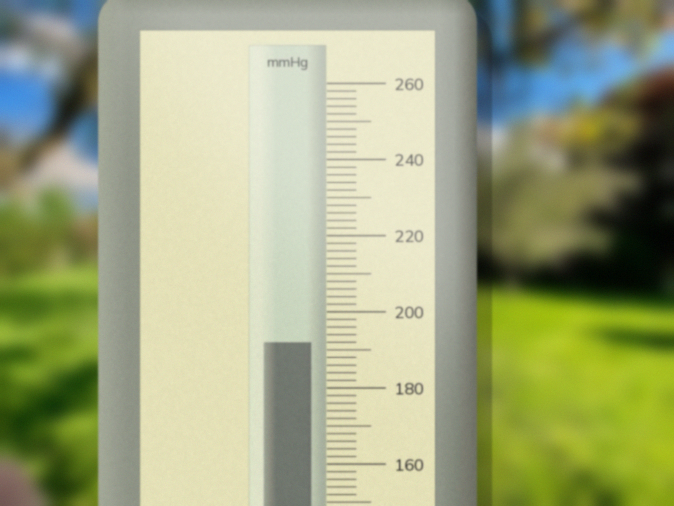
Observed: 192 mmHg
